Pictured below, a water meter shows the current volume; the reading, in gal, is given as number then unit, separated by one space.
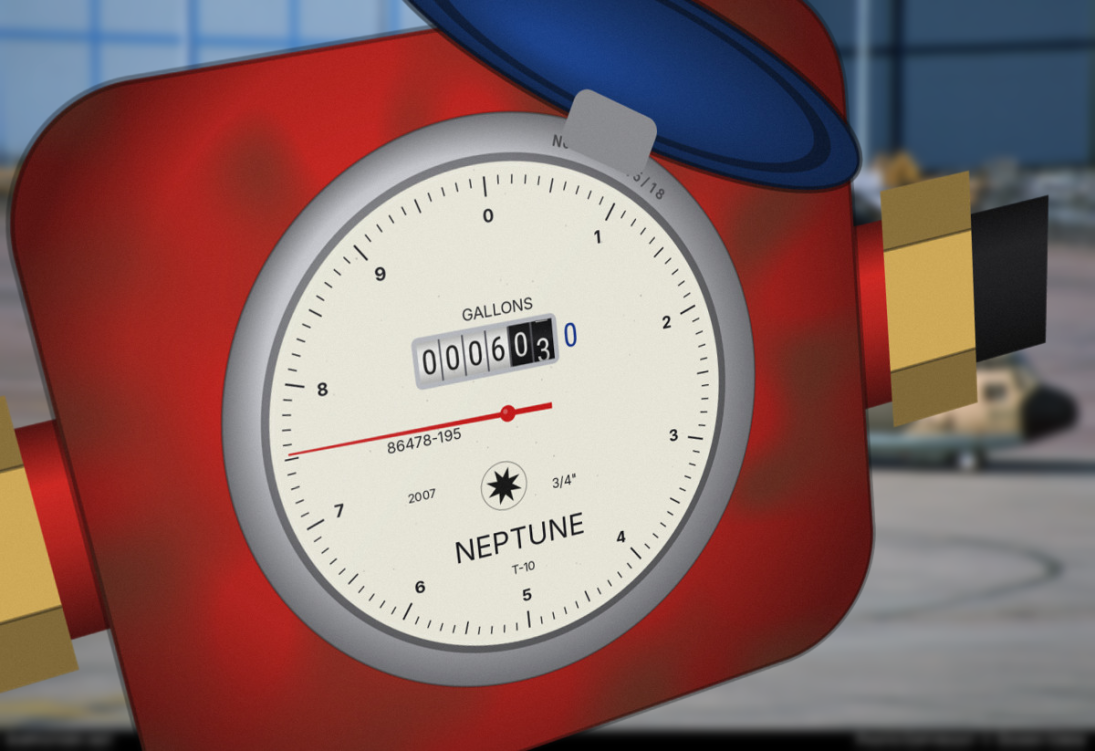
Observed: 6027.5 gal
